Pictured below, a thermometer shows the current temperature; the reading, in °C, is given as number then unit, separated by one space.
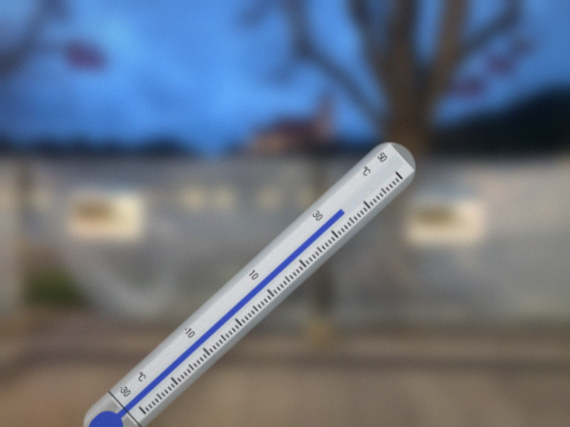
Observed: 35 °C
